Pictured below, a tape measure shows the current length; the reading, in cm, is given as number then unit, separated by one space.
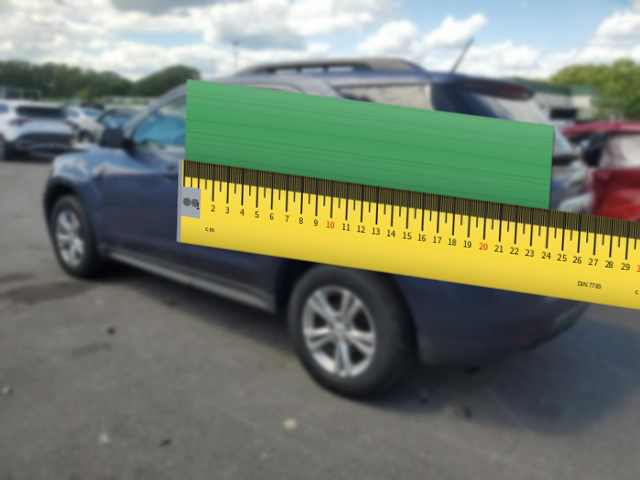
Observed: 24 cm
